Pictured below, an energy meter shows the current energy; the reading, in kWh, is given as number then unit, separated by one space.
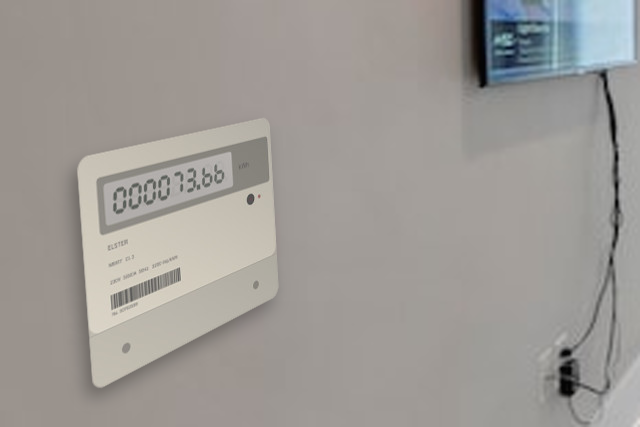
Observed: 73.66 kWh
